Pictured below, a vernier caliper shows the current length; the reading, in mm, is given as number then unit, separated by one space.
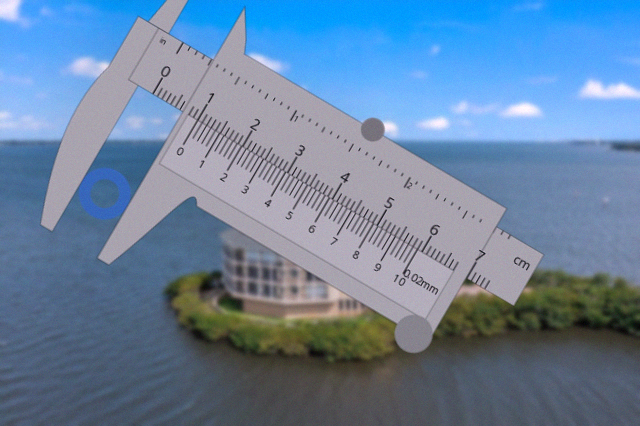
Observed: 10.0 mm
